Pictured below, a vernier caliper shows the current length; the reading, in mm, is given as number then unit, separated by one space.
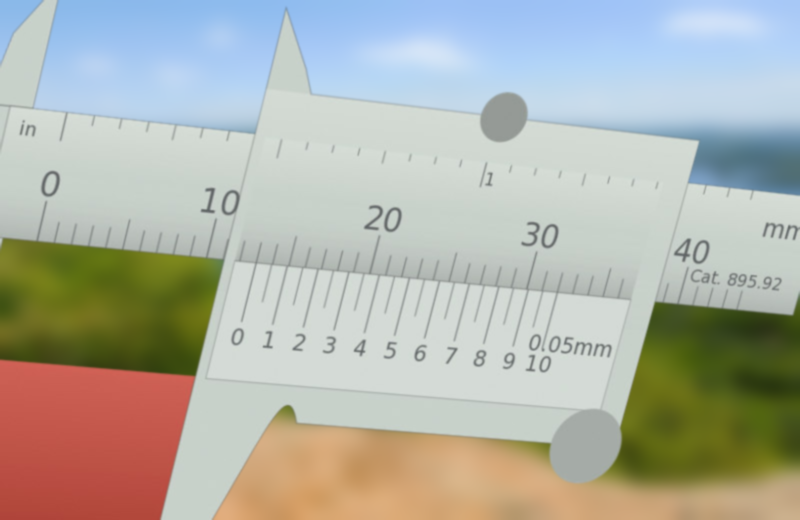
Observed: 13.0 mm
